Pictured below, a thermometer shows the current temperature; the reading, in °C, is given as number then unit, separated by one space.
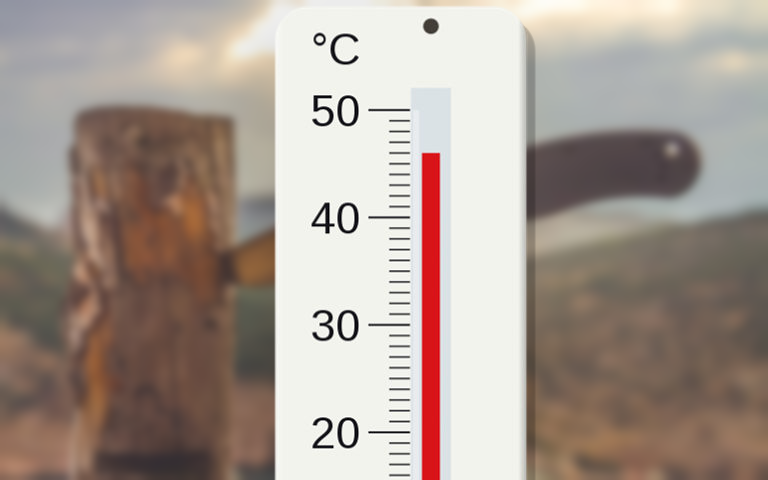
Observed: 46 °C
